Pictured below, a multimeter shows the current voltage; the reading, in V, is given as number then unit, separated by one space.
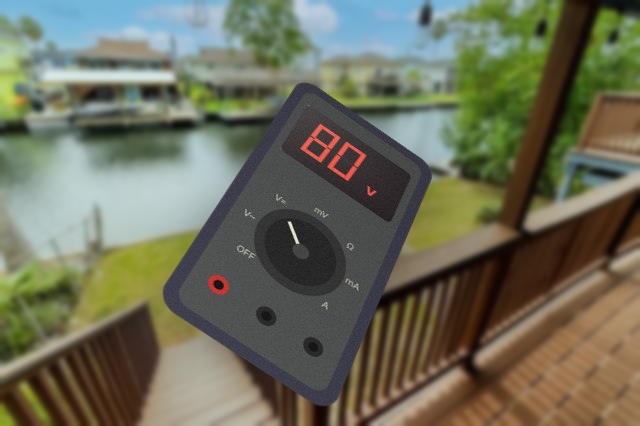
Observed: 80 V
